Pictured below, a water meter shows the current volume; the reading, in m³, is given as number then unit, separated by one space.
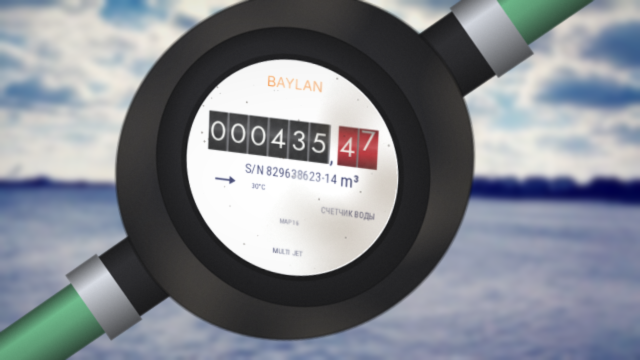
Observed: 435.47 m³
